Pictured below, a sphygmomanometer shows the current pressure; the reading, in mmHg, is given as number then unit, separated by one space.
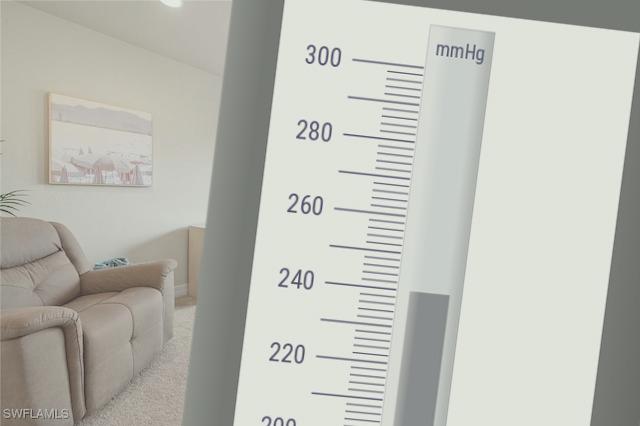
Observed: 240 mmHg
